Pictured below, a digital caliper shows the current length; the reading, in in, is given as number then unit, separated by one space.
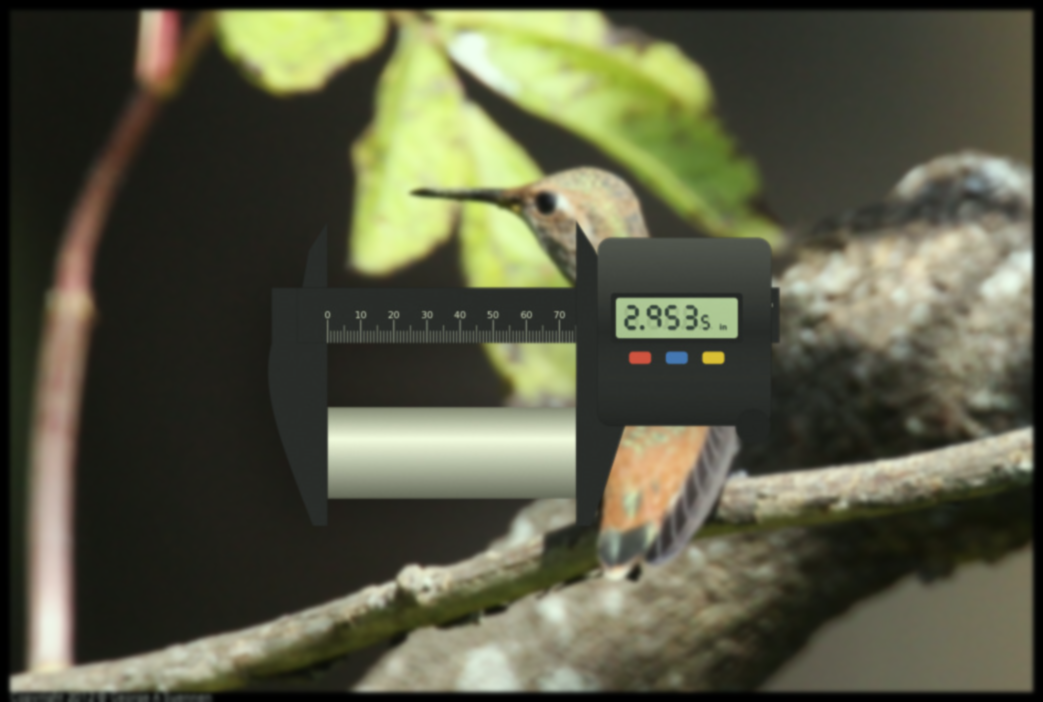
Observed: 2.9535 in
